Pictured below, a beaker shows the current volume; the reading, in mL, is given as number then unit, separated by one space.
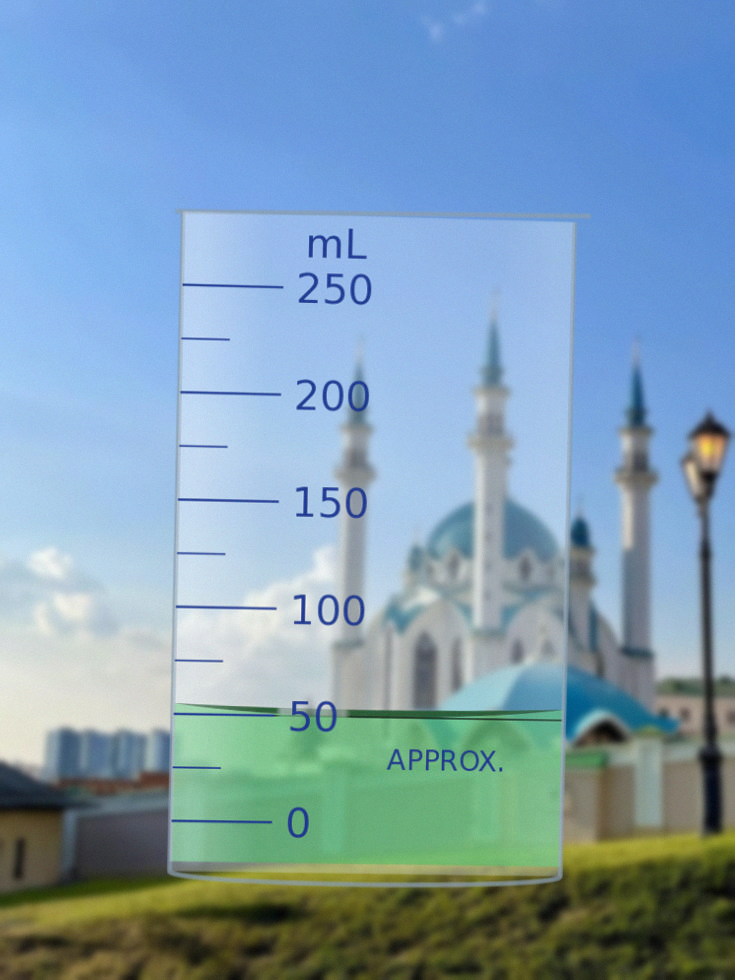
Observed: 50 mL
